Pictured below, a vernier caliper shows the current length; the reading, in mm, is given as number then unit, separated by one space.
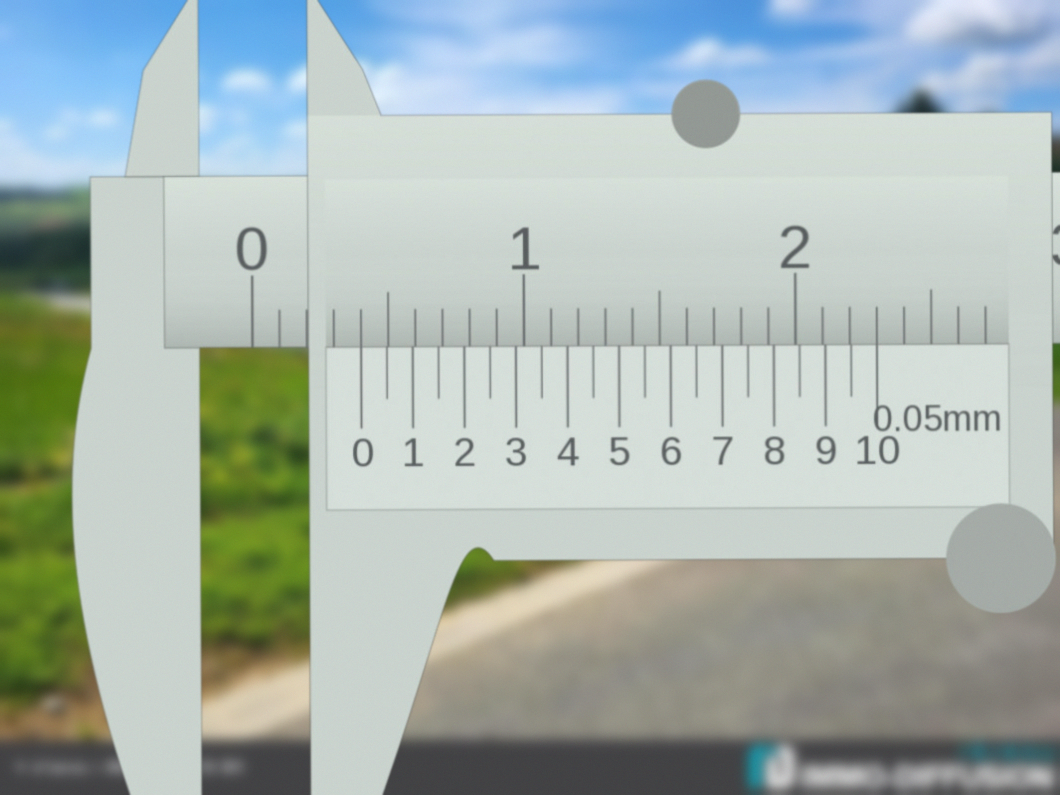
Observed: 4.00 mm
